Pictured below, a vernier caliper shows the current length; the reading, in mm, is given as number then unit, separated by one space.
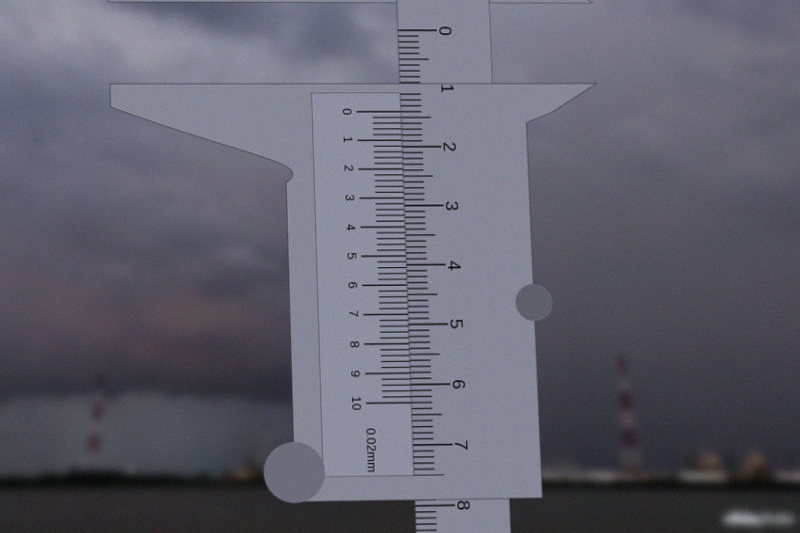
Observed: 14.0 mm
